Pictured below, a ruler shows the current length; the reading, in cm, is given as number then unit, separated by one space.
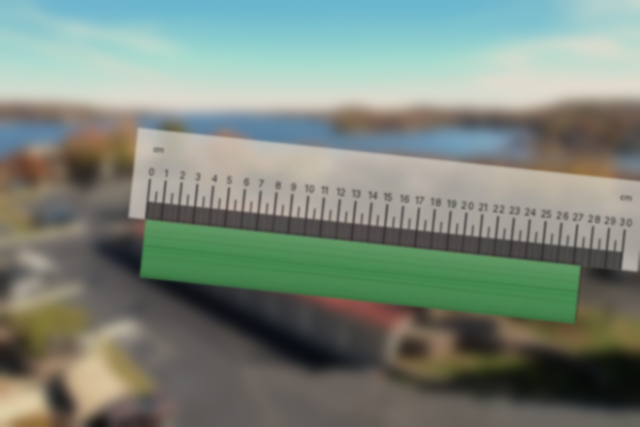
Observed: 27.5 cm
